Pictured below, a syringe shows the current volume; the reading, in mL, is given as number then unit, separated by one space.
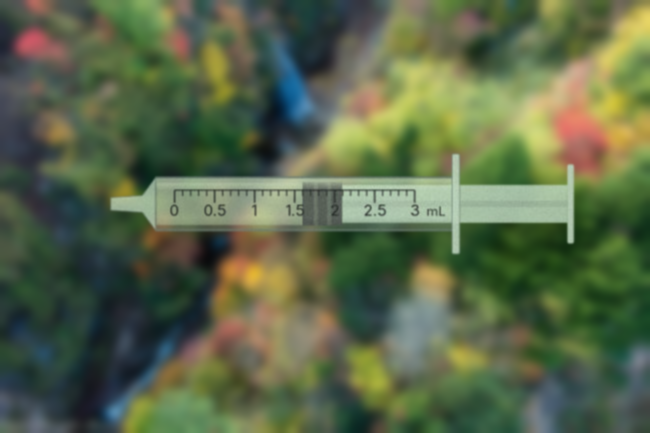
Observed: 1.6 mL
